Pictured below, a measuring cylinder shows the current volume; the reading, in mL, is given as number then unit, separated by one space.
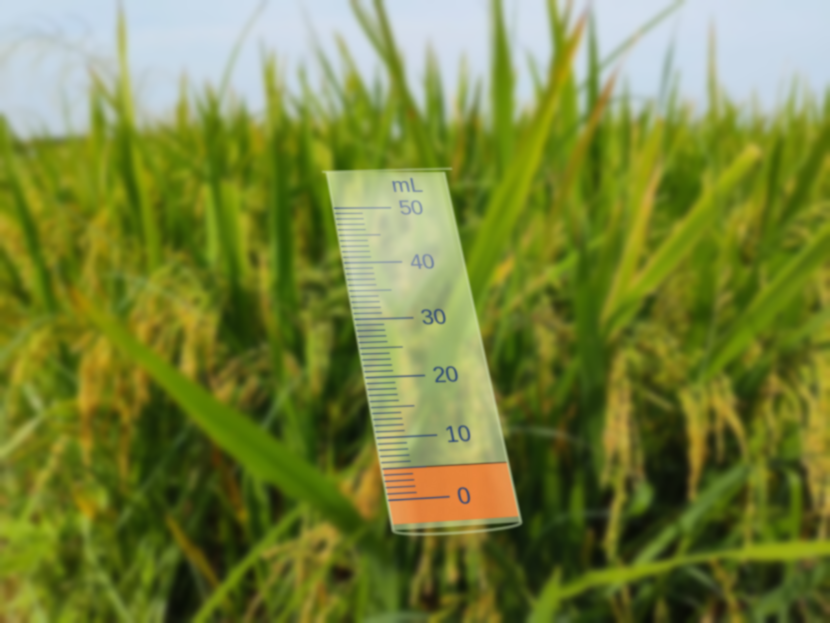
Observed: 5 mL
